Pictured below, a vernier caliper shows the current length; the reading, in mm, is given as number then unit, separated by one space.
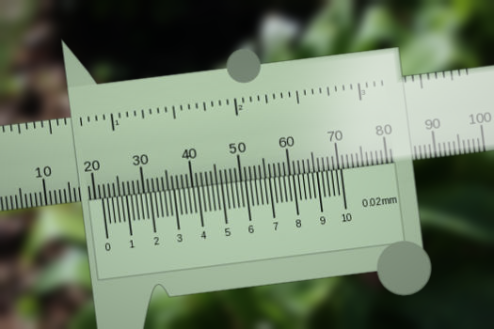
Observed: 21.5 mm
